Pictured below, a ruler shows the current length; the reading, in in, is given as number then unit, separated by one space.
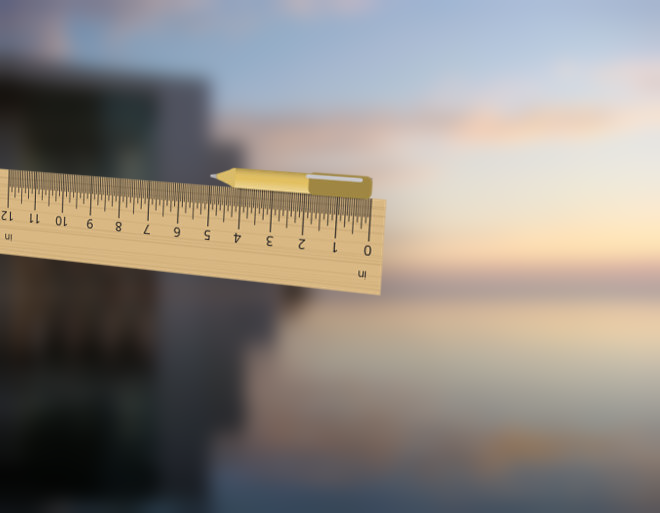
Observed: 5 in
